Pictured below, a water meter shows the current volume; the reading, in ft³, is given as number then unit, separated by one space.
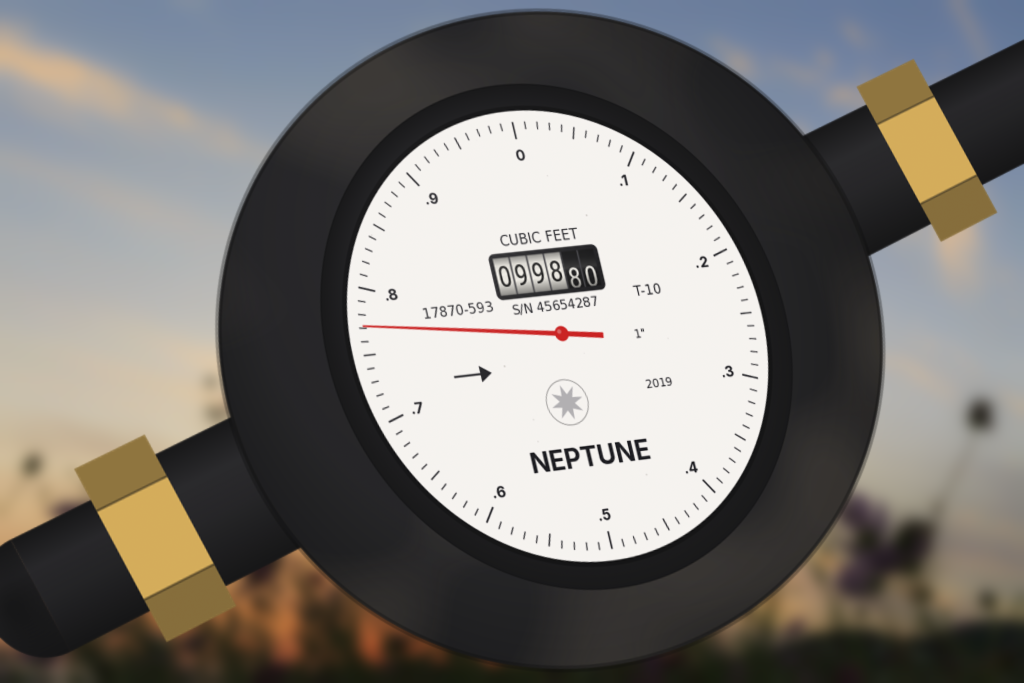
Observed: 99879.77 ft³
